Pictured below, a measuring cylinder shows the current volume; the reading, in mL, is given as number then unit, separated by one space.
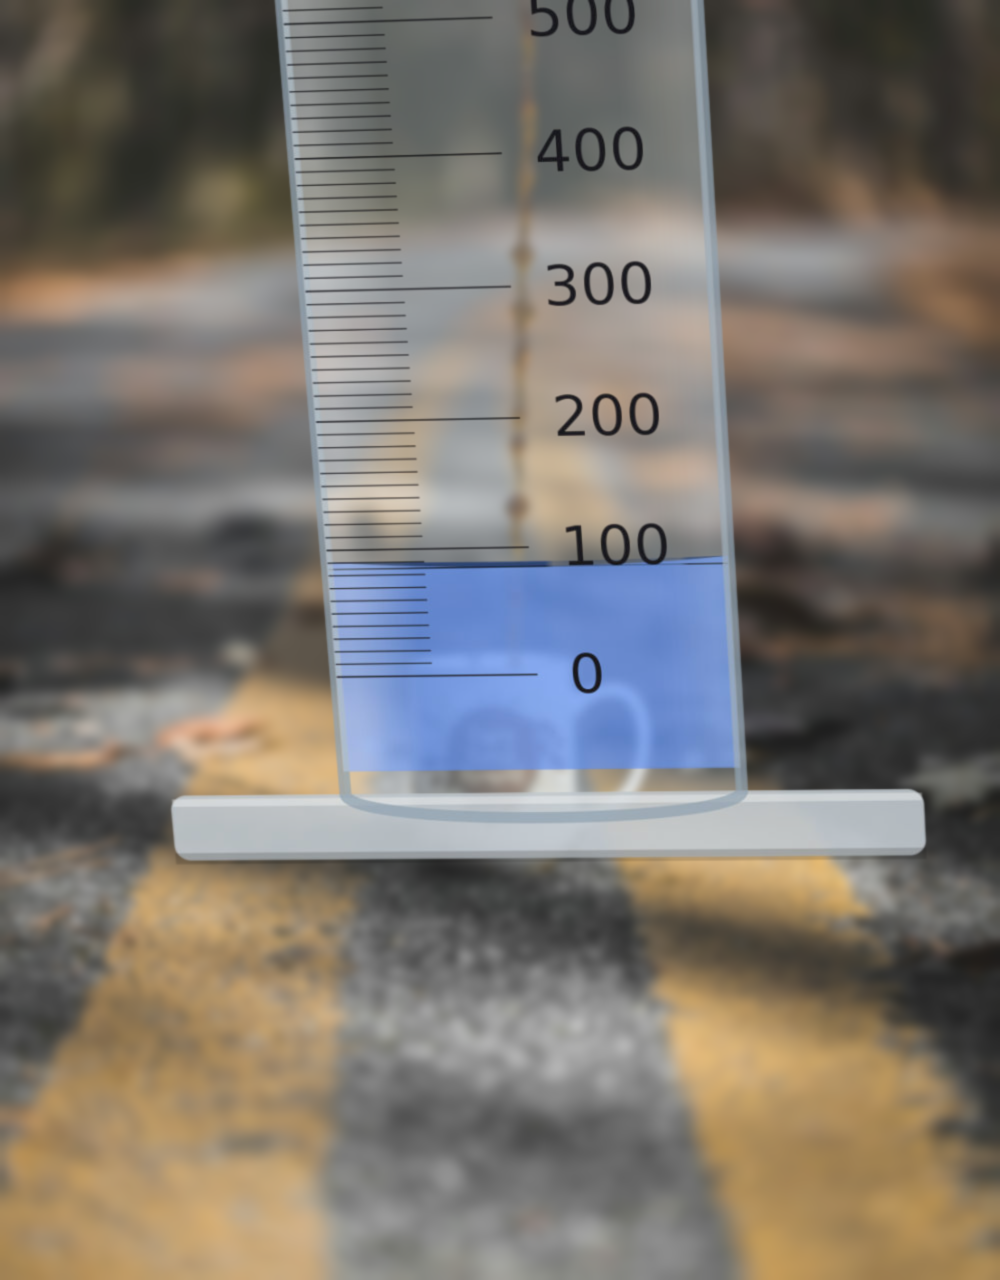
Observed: 85 mL
